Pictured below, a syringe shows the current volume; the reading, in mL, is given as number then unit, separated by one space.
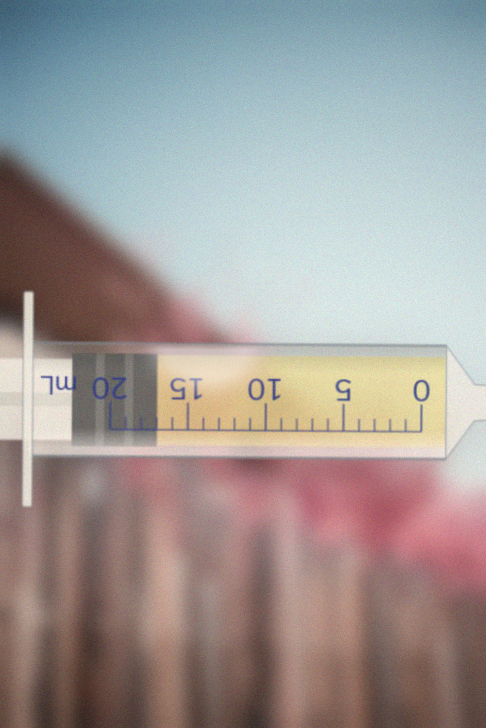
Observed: 17 mL
